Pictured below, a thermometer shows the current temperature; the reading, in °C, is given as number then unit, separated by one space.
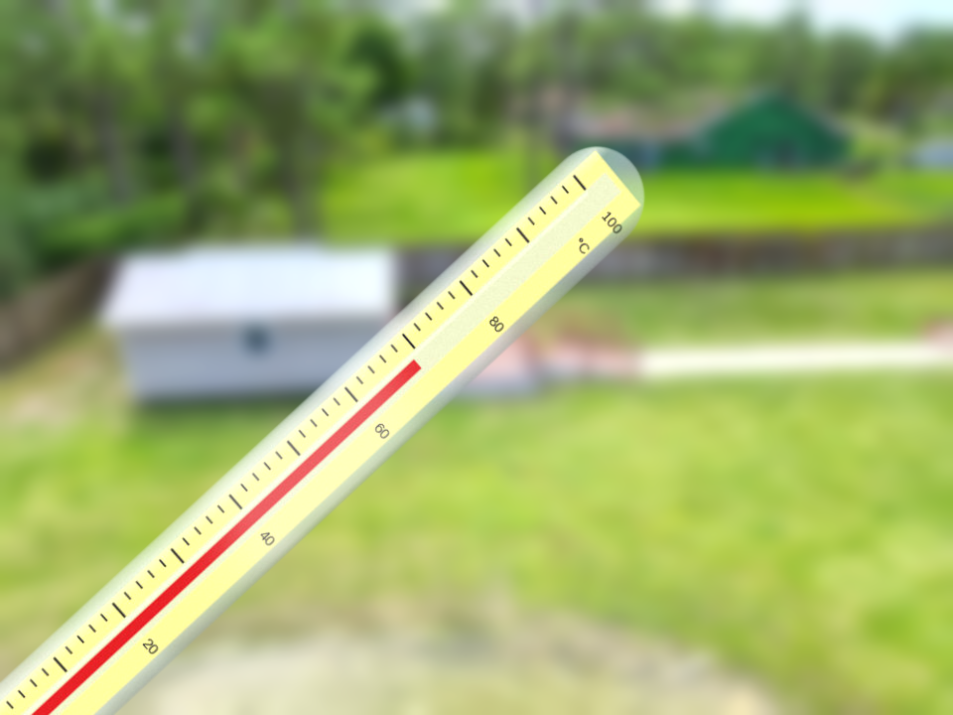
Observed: 69 °C
